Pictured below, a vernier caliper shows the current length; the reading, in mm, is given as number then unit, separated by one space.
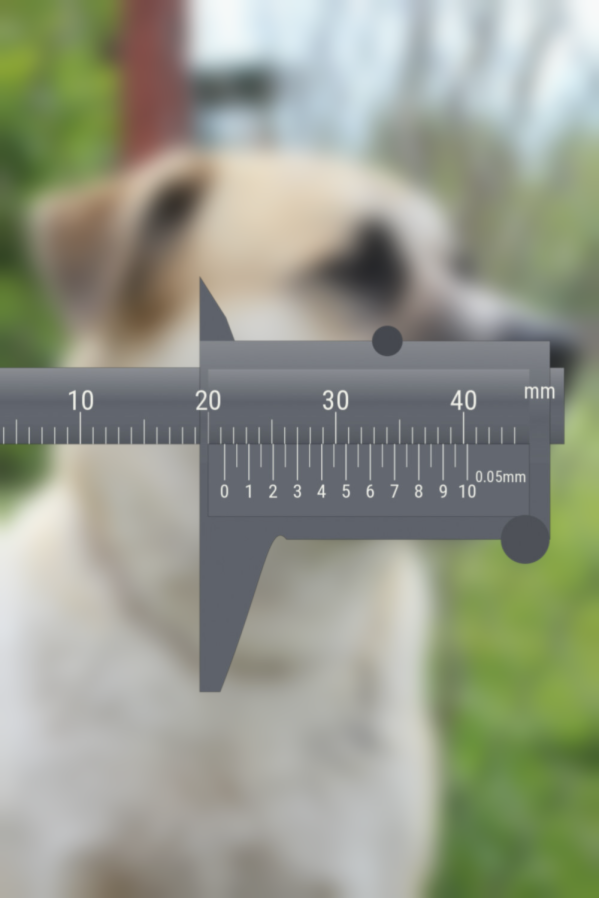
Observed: 21.3 mm
